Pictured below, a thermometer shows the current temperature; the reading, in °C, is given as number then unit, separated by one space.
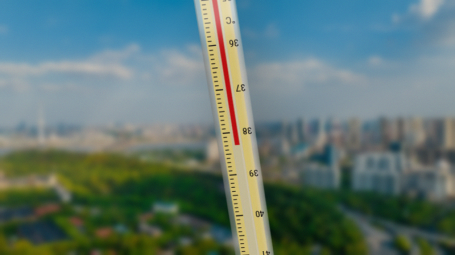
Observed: 38.3 °C
